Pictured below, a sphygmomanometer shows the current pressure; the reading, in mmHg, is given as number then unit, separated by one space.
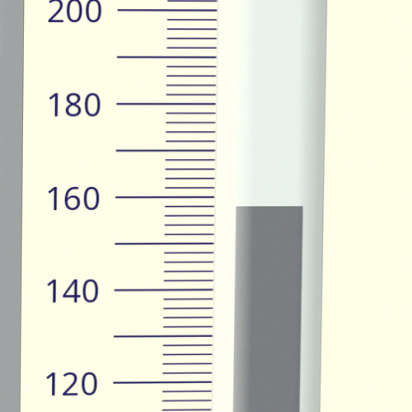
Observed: 158 mmHg
